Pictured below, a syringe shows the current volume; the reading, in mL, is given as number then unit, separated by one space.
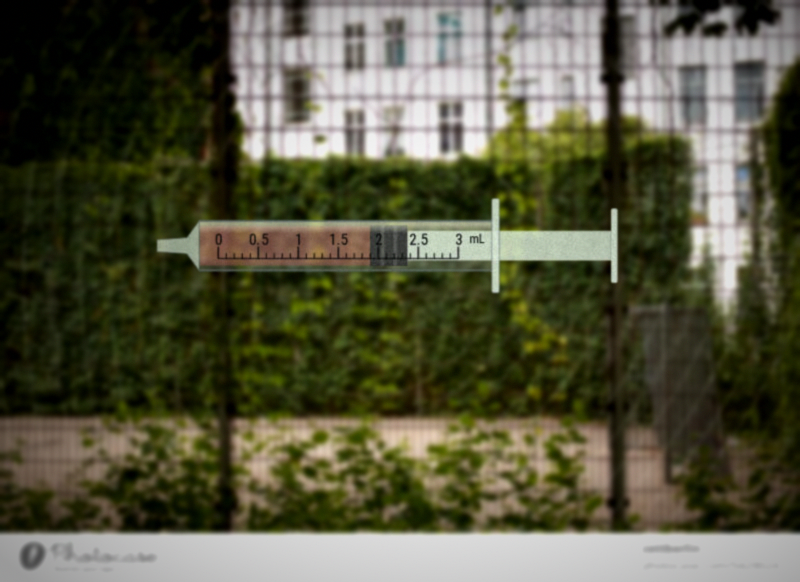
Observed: 1.9 mL
